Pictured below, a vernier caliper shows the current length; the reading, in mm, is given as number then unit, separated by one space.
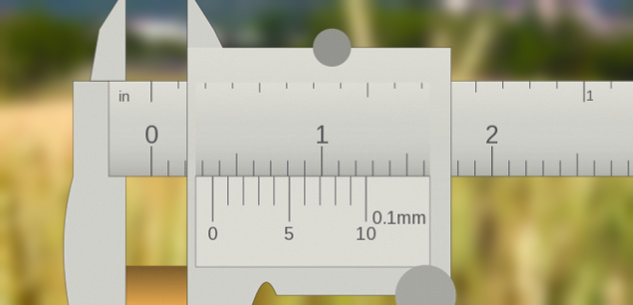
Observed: 3.6 mm
